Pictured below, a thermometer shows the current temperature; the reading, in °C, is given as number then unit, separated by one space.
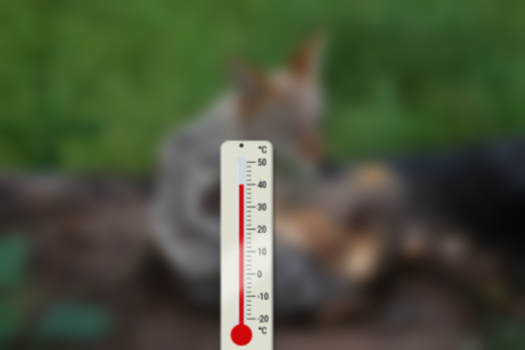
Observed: 40 °C
